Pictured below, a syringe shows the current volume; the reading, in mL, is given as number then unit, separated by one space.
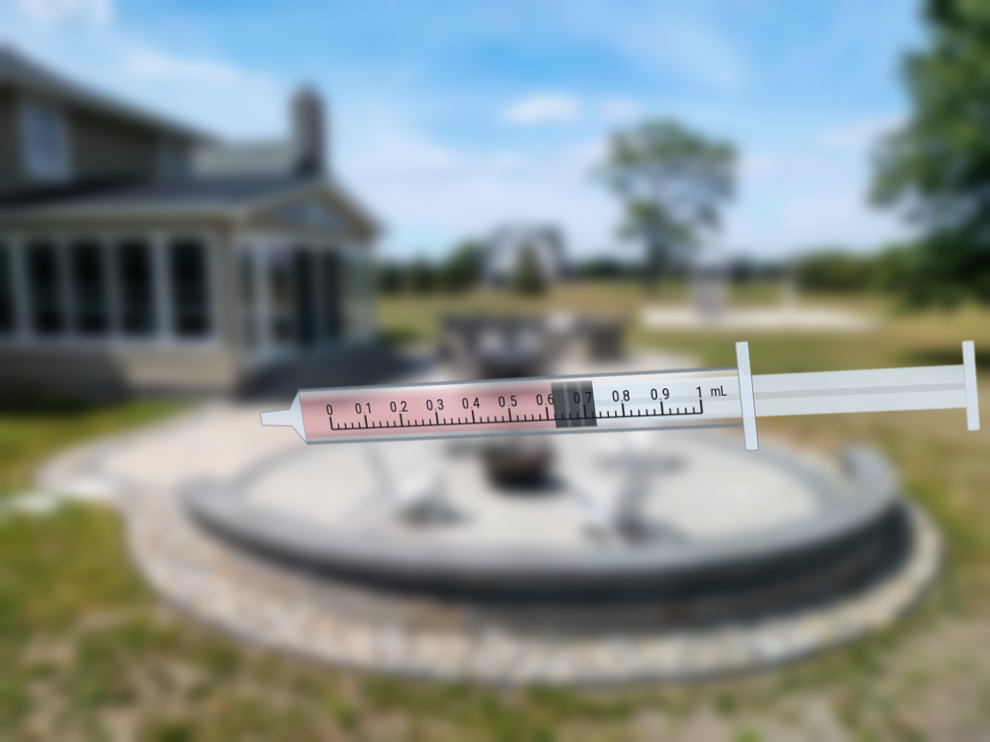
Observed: 0.62 mL
